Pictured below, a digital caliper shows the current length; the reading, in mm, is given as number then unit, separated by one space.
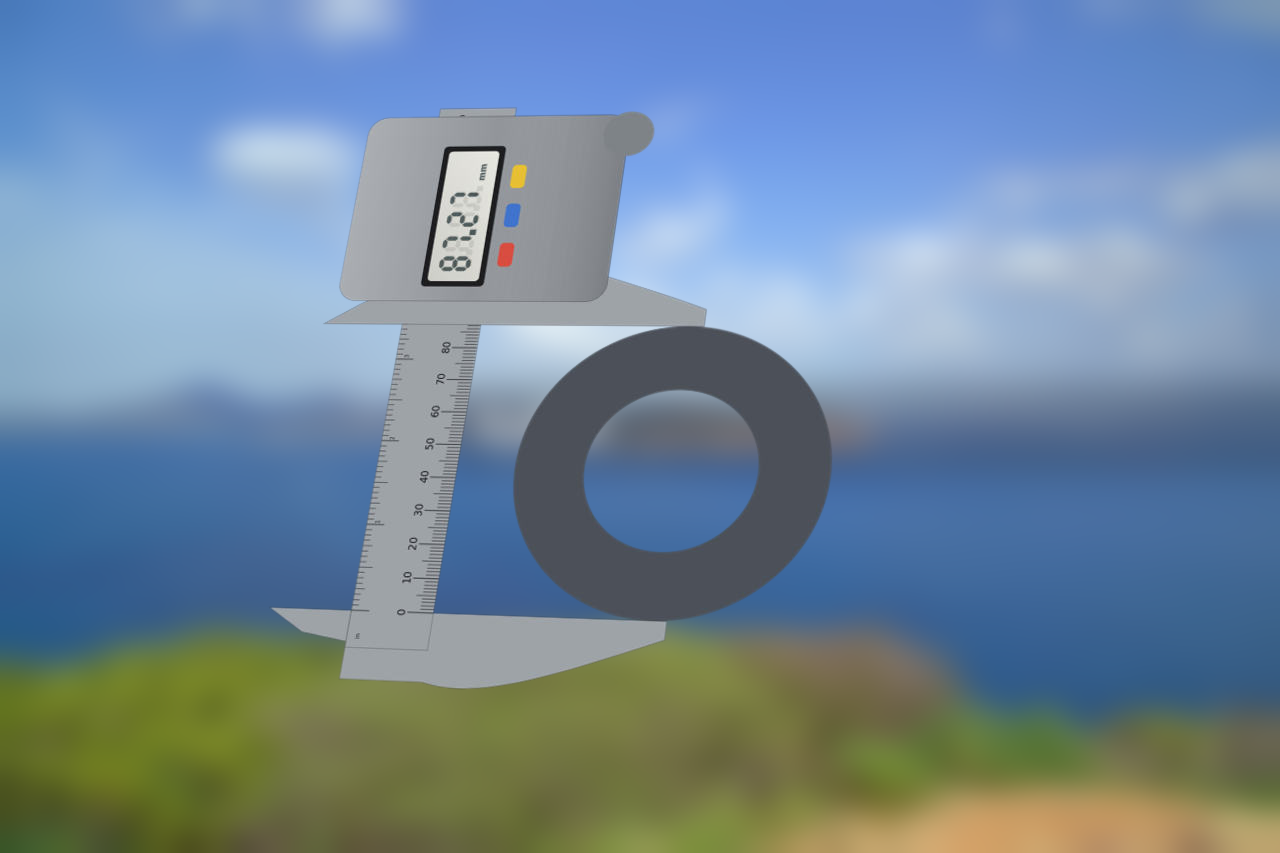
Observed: 87.27 mm
